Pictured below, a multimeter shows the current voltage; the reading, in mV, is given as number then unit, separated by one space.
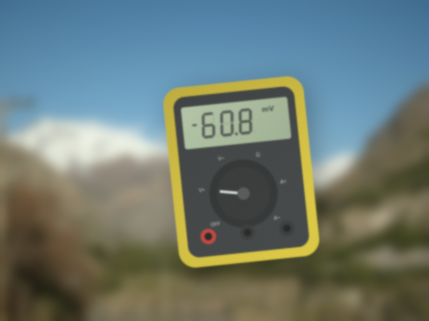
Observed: -60.8 mV
